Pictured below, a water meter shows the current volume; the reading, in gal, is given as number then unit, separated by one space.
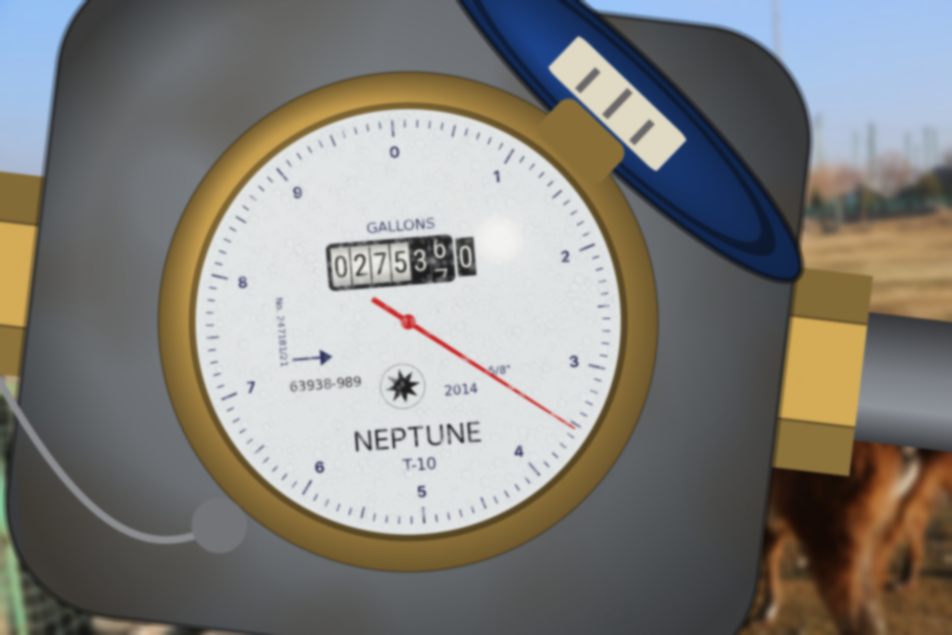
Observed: 275363.5 gal
